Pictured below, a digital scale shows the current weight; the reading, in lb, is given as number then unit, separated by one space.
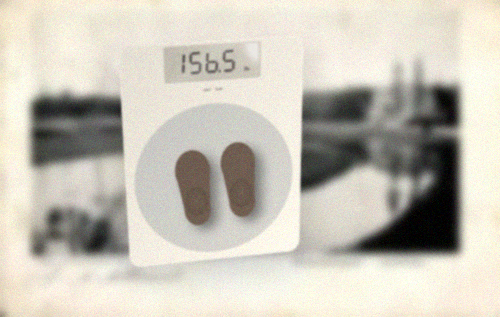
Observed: 156.5 lb
